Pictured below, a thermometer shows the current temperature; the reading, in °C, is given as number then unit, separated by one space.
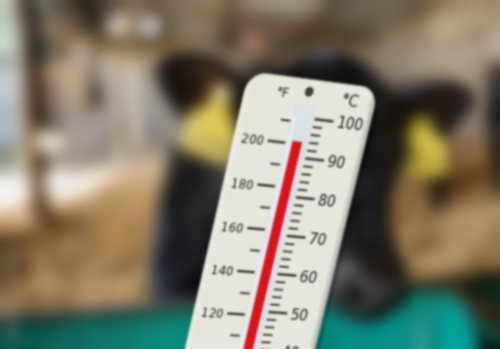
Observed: 94 °C
